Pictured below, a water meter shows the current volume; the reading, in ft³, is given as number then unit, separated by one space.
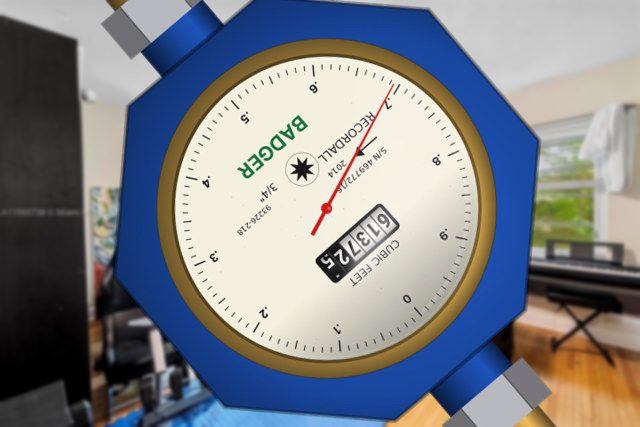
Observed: 613724.69 ft³
